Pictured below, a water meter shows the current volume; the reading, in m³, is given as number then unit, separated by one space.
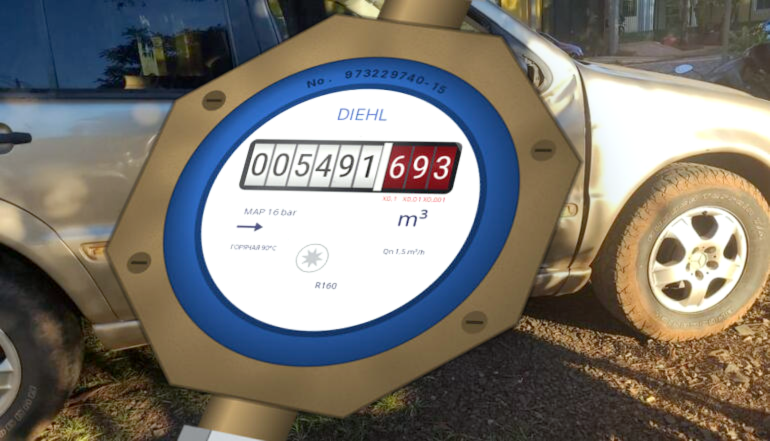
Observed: 5491.693 m³
